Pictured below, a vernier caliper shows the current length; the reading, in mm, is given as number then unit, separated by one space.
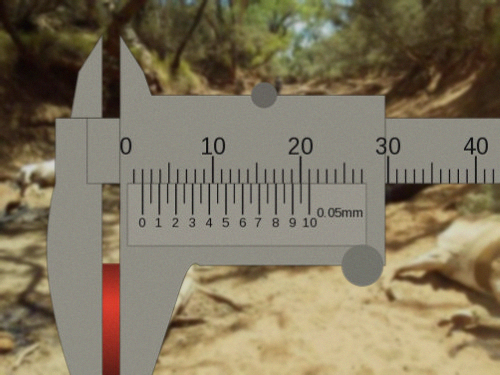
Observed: 2.0 mm
